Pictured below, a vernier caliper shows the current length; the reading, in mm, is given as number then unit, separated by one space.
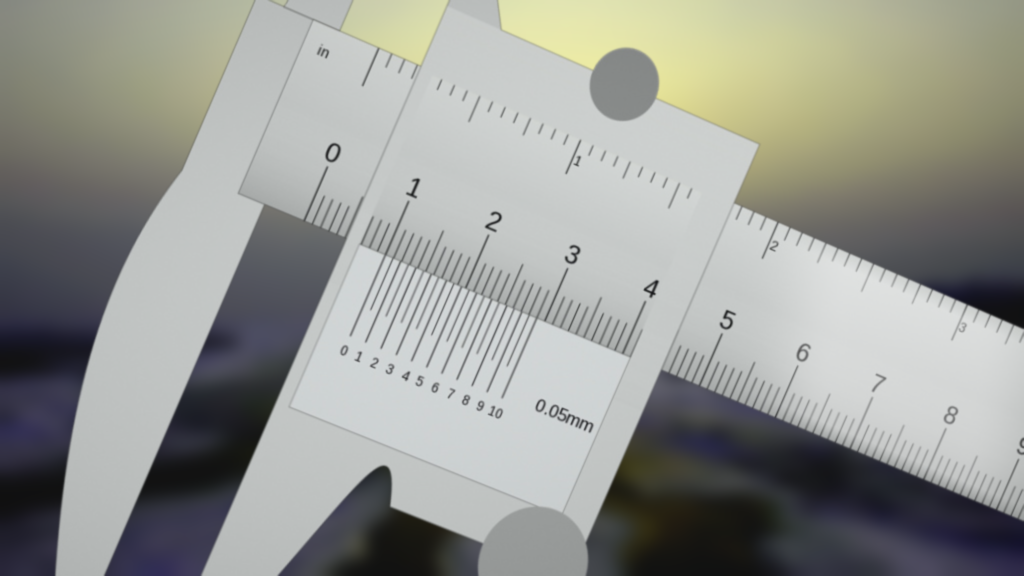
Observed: 10.0 mm
